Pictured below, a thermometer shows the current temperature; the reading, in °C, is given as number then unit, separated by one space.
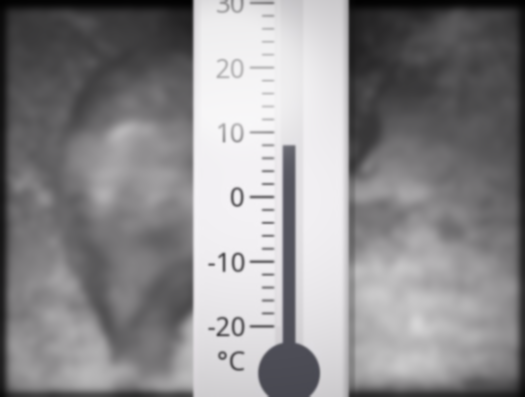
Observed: 8 °C
